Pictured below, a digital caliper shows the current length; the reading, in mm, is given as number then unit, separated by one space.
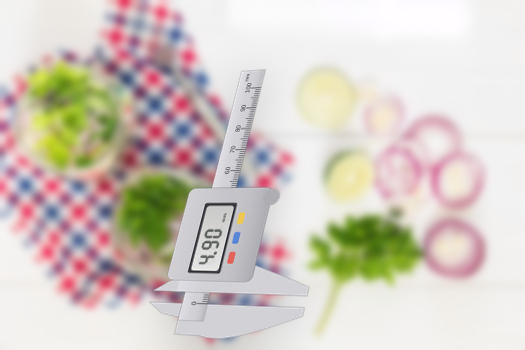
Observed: 4.90 mm
